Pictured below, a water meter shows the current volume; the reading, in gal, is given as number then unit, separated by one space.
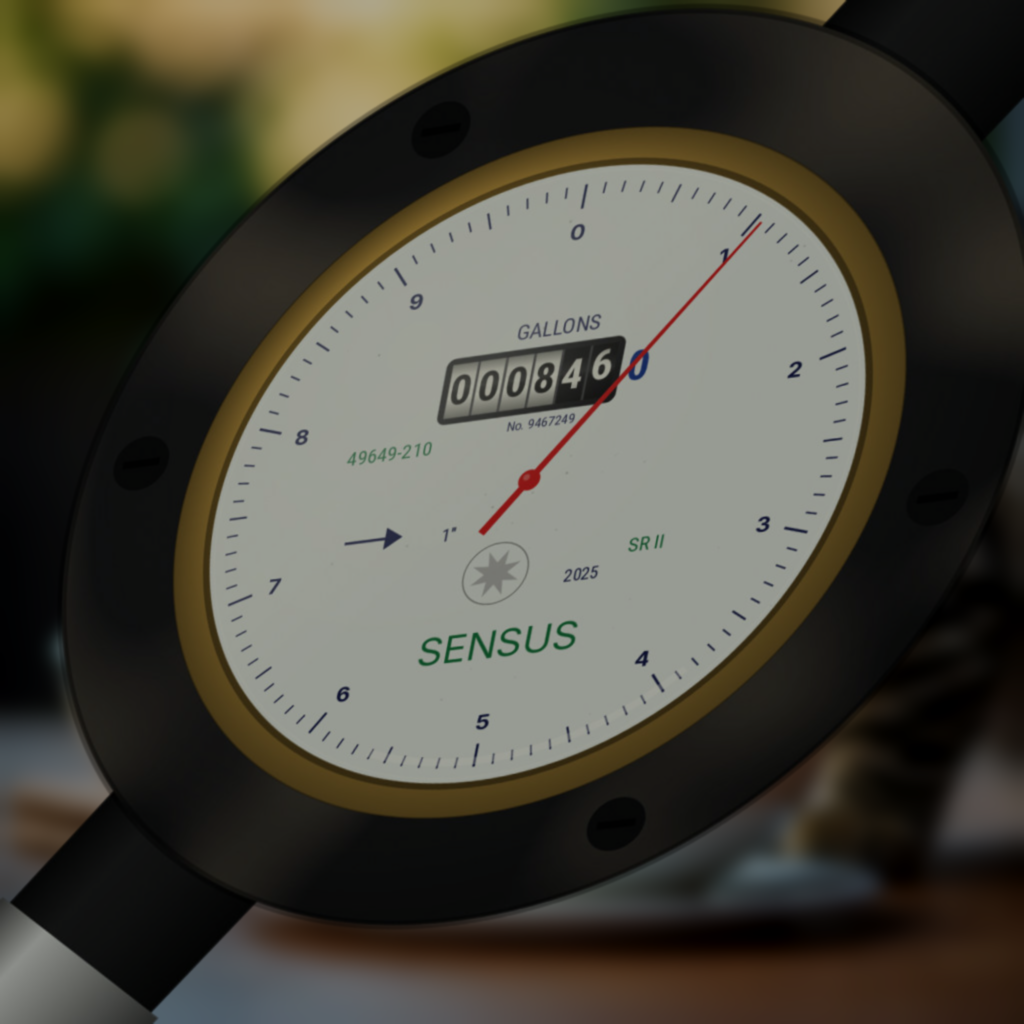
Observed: 8461.0 gal
